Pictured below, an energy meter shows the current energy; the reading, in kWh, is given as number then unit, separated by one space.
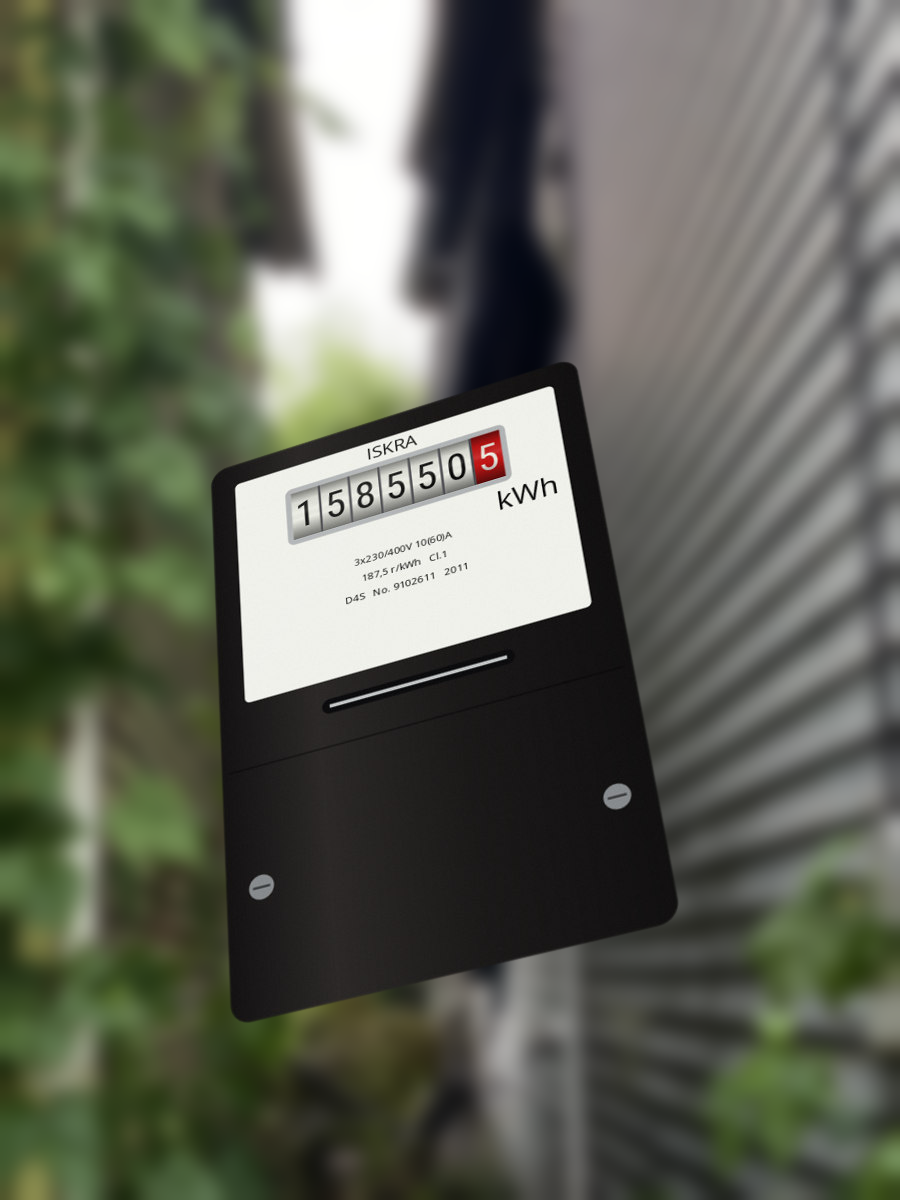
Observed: 158550.5 kWh
